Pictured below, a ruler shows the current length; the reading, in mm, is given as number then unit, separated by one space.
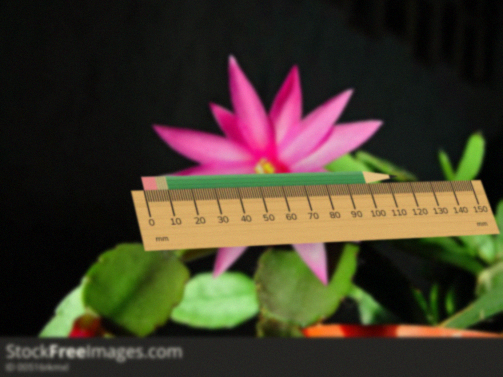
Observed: 115 mm
